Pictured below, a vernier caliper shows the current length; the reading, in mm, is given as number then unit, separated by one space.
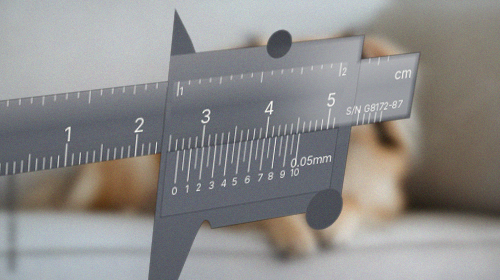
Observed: 26.4 mm
